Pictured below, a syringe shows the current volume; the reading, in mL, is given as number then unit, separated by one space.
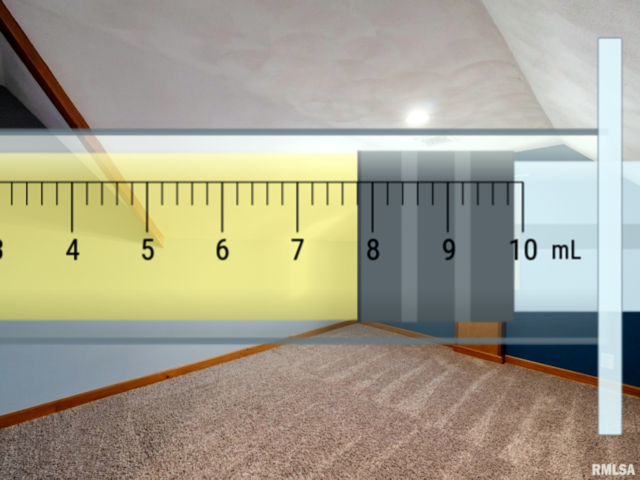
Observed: 7.8 mL
